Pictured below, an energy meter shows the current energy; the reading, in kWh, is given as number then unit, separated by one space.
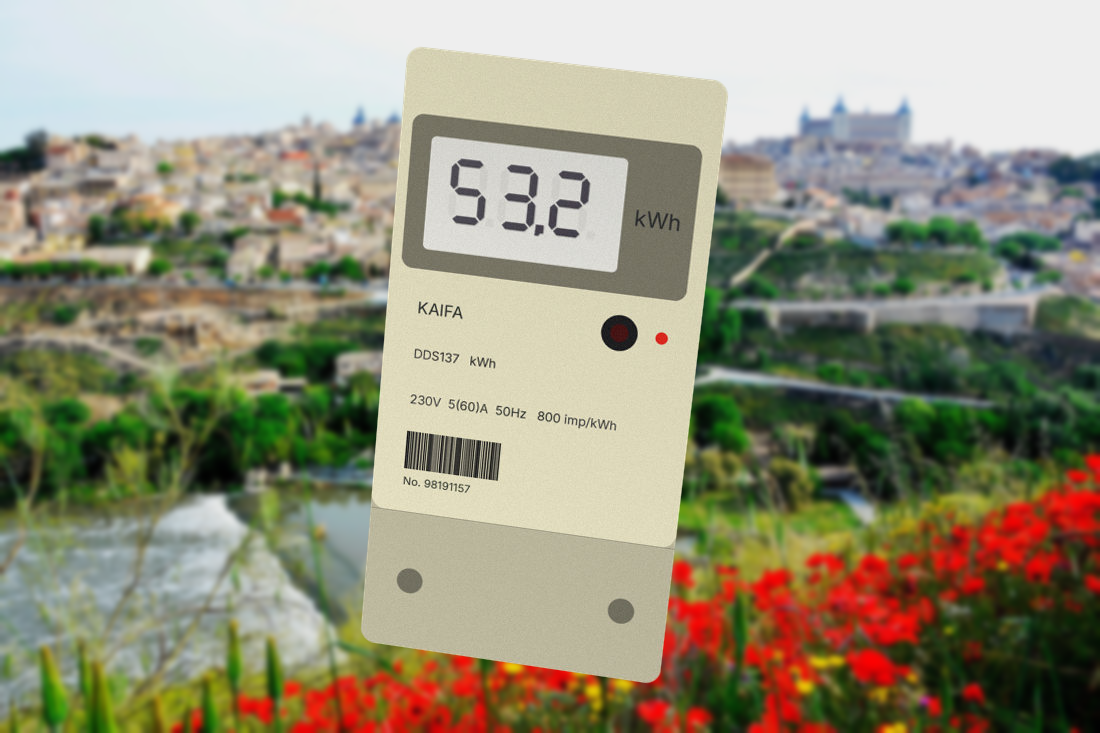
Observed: 53.2 kWh
